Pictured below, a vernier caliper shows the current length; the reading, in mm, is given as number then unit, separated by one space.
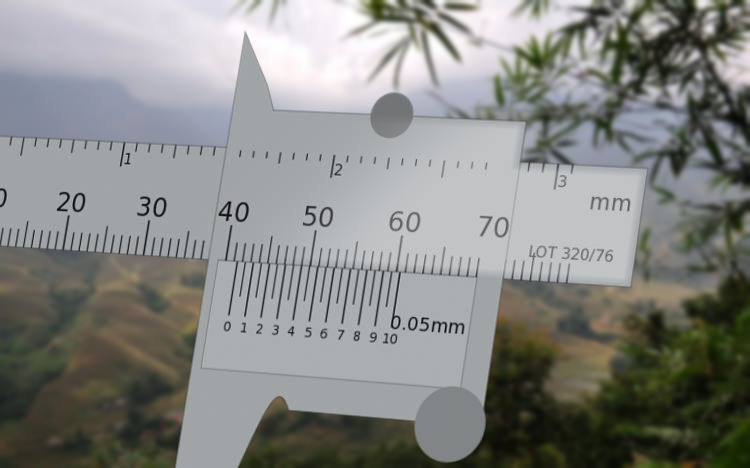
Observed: 41.4 mm
